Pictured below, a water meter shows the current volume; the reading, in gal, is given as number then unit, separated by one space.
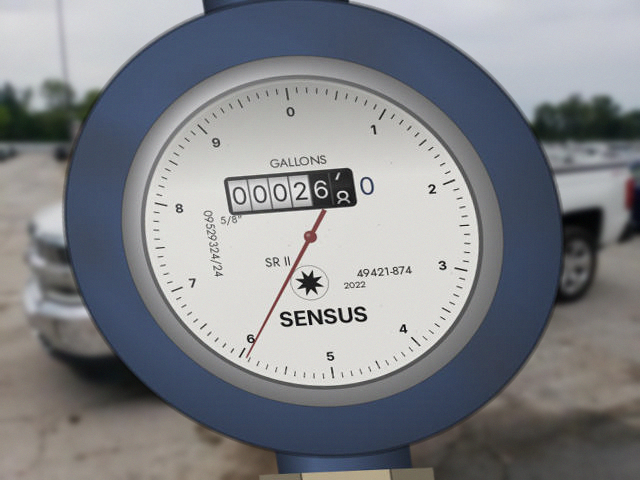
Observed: 2675.9 gal
